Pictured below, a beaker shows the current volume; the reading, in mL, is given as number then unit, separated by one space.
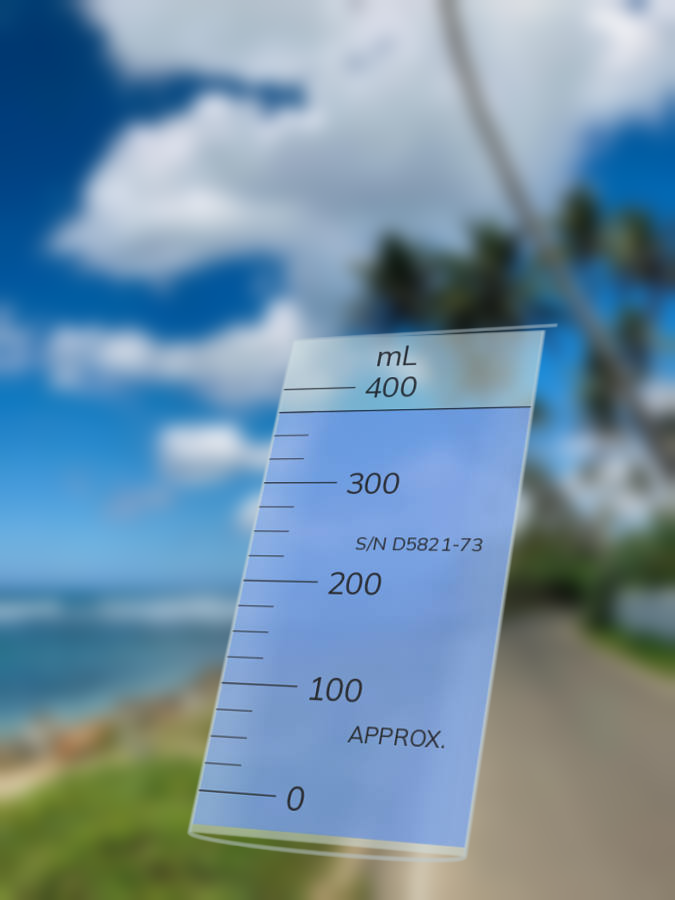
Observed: 375 mL
